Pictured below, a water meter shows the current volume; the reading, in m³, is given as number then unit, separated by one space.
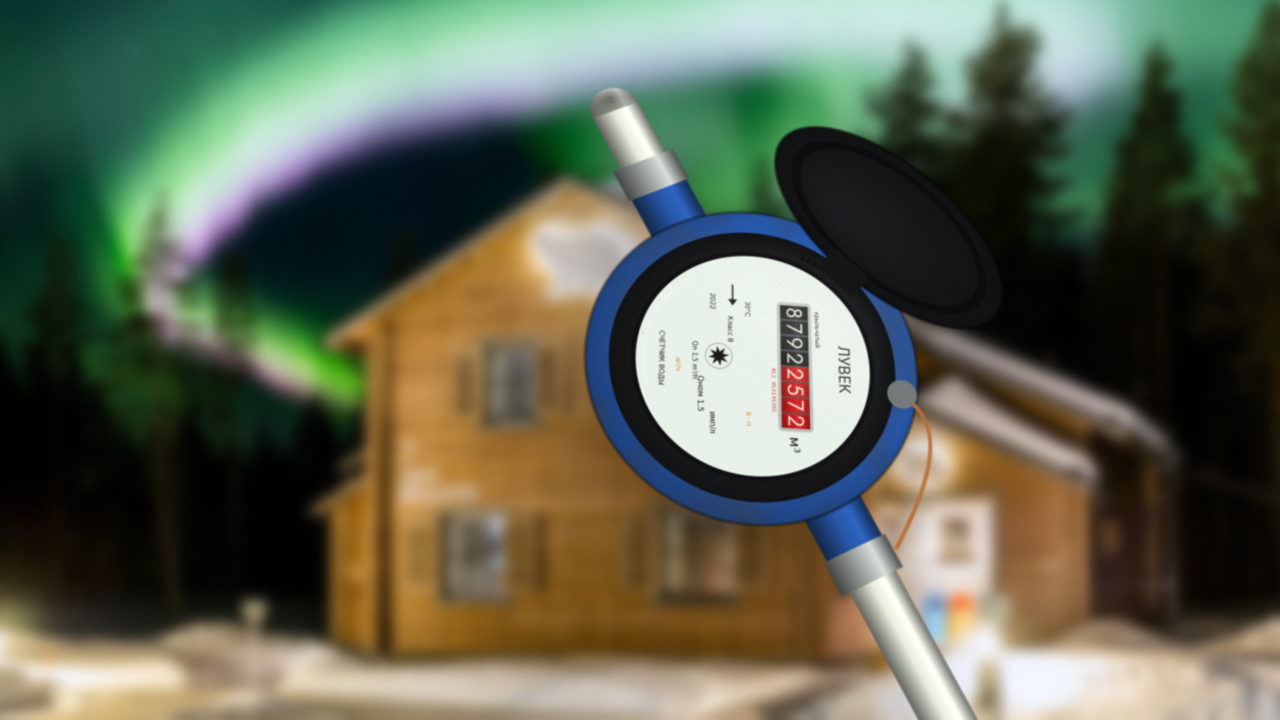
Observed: 8792.2572 m³
